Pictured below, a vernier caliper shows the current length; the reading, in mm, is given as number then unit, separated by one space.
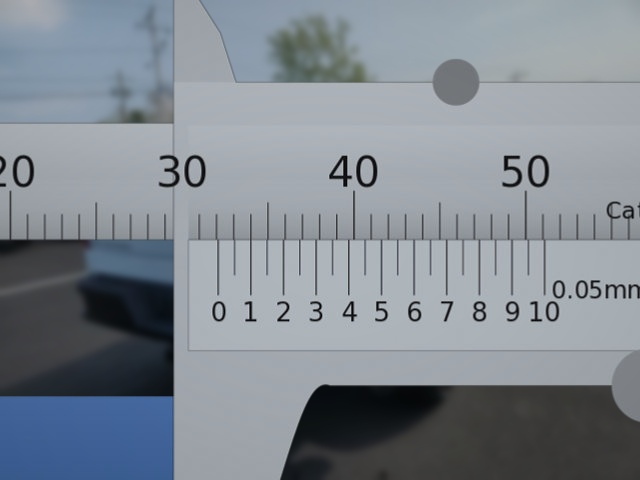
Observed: 32.1 mm
